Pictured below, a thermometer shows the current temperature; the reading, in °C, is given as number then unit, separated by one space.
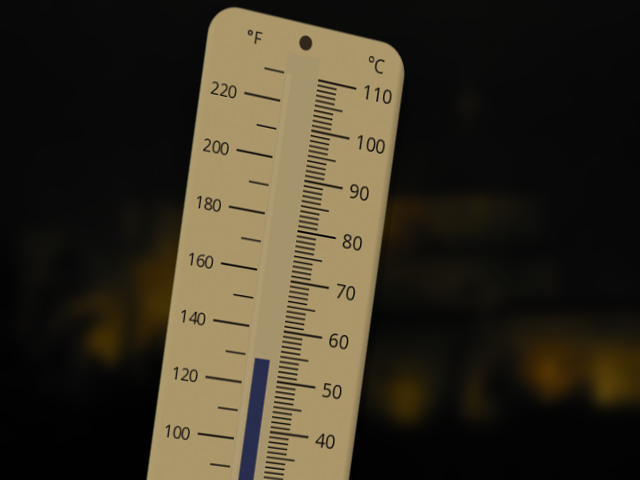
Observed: 54 °C
